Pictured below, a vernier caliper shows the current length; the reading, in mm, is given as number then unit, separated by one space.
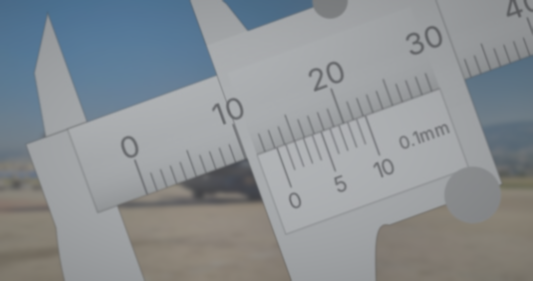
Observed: 13.2 mm
